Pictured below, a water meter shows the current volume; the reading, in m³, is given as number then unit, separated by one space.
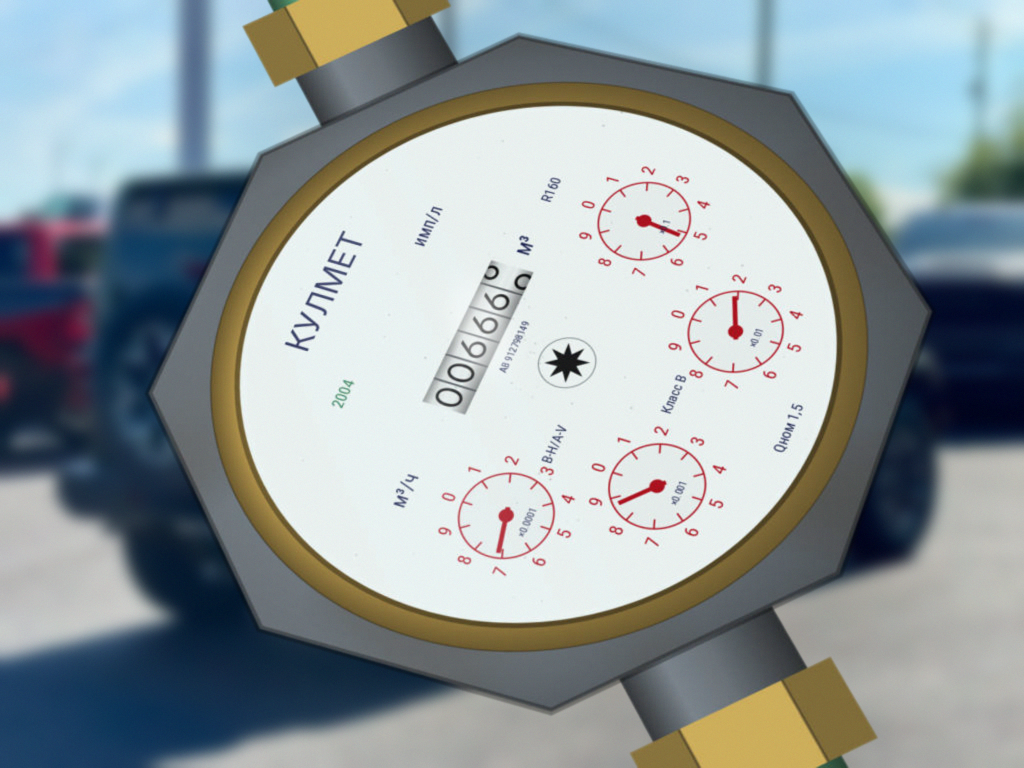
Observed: 6668.5187 m³
